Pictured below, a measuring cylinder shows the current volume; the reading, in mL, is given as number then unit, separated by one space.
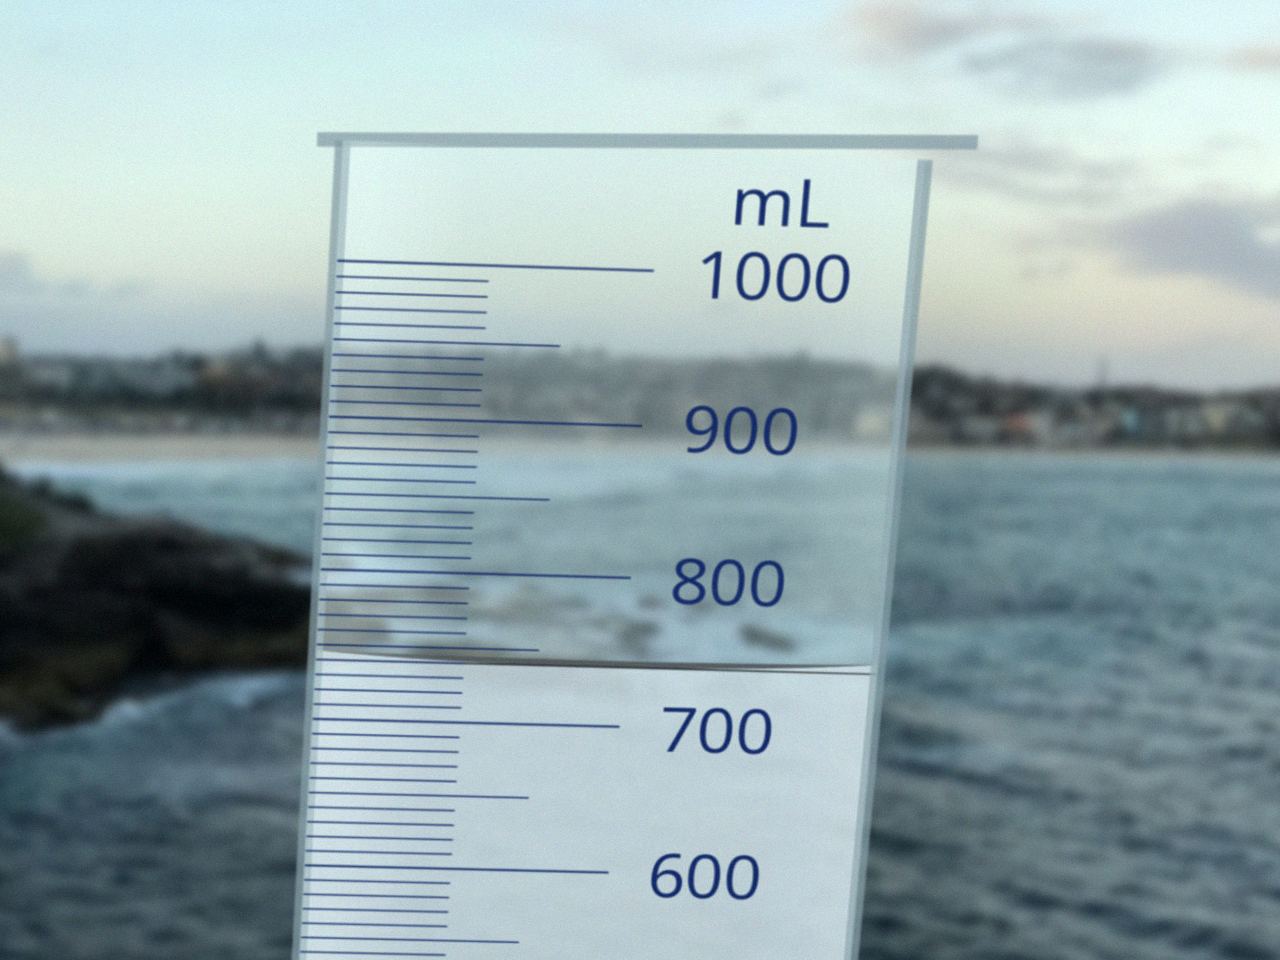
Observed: 740 mL
